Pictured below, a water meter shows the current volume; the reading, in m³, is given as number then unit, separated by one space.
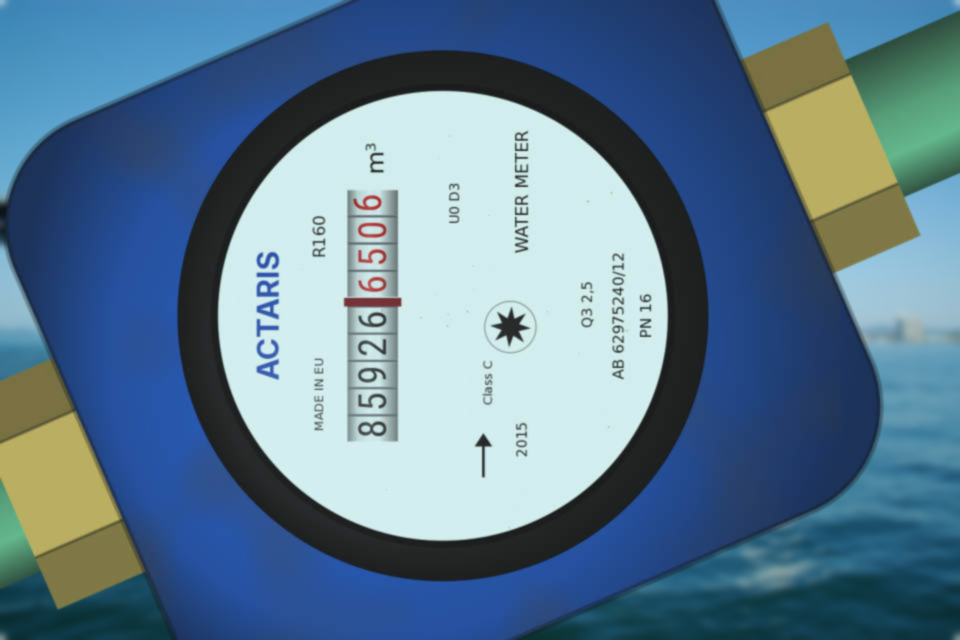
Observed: 85926.6506 m³
